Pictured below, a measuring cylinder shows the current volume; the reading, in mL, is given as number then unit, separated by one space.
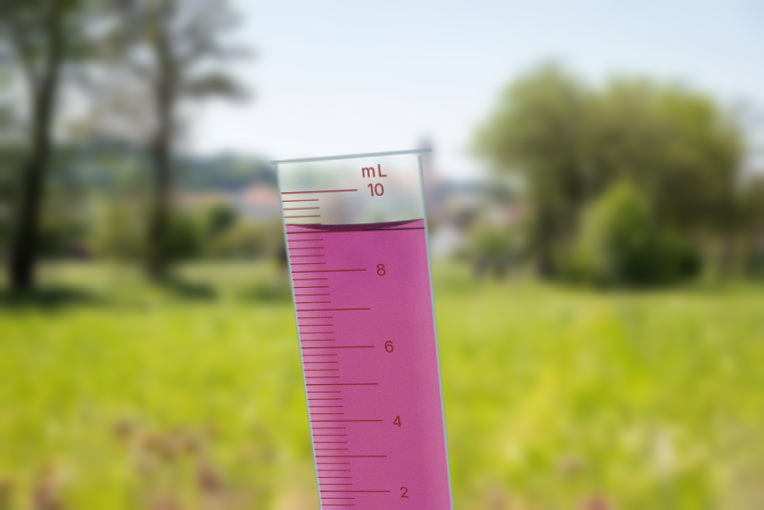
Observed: 9 mL
